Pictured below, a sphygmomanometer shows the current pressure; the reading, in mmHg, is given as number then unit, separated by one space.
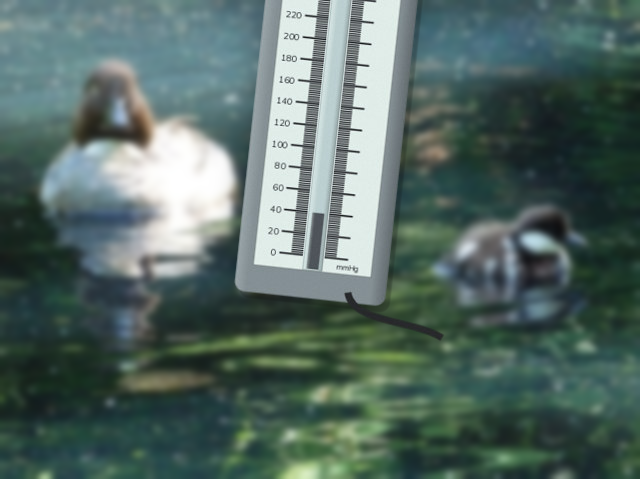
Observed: 40 mmHg
